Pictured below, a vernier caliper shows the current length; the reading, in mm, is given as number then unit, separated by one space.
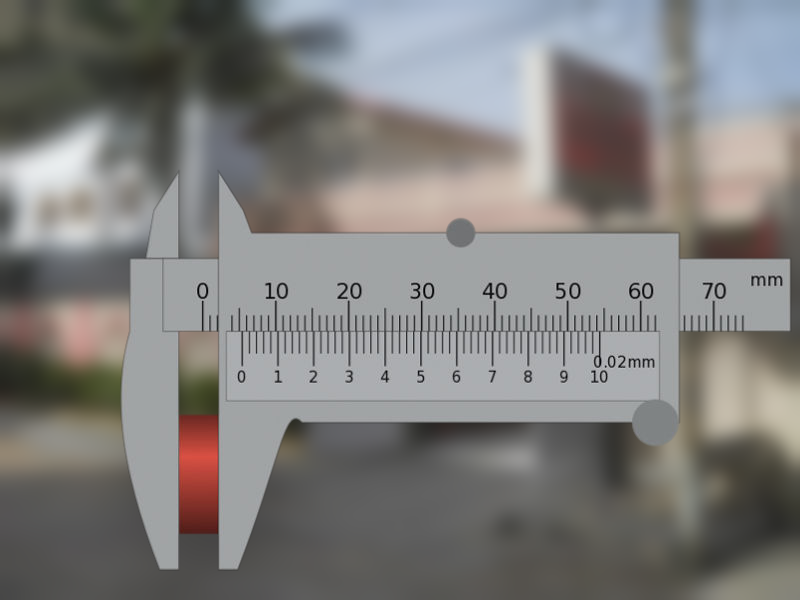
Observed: 5.4 mm
